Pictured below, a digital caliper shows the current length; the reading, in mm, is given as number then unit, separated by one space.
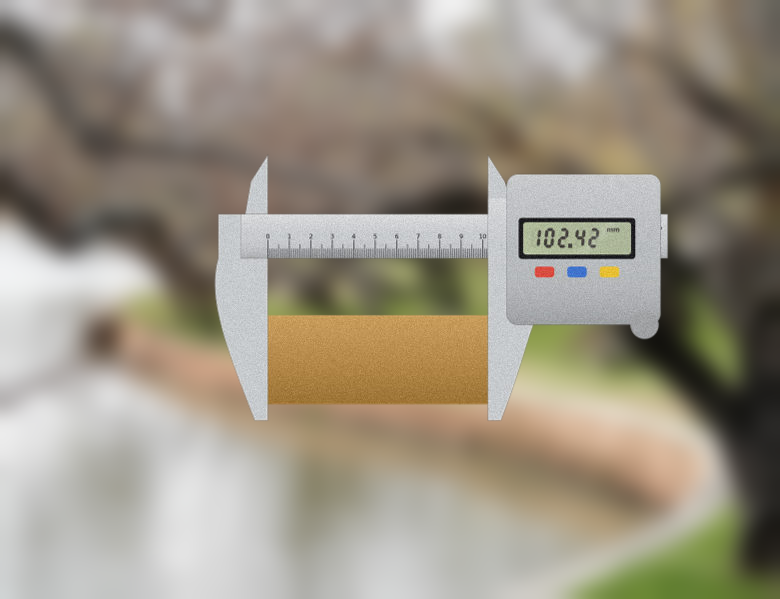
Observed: 102.42 mm
